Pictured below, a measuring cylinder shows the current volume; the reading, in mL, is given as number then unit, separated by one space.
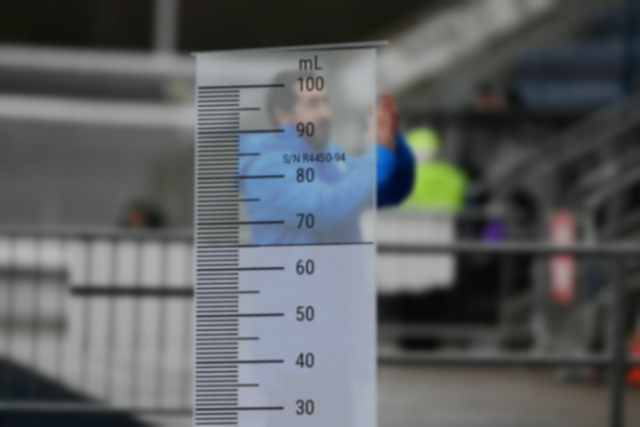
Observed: 65 mL
